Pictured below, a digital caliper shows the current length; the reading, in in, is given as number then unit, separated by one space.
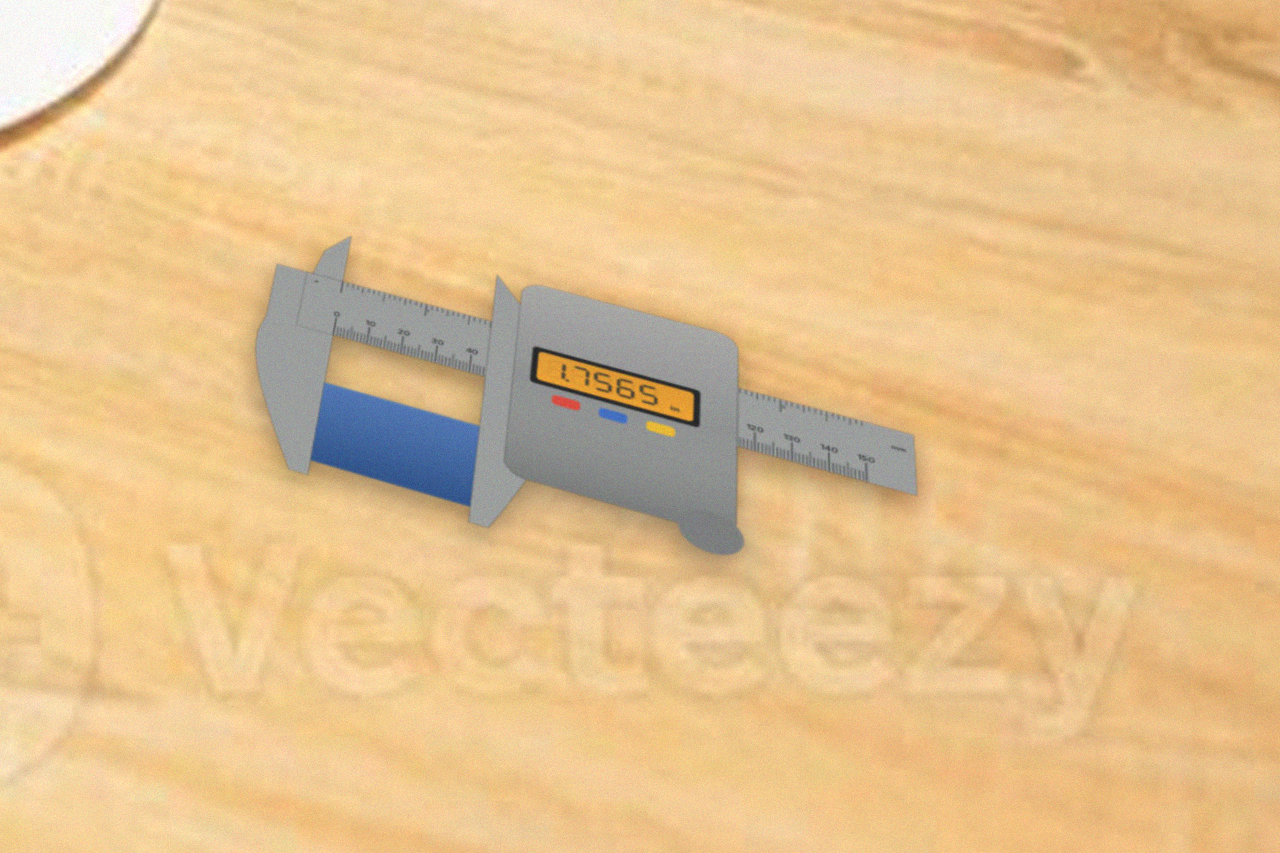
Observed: 1.7565 in
